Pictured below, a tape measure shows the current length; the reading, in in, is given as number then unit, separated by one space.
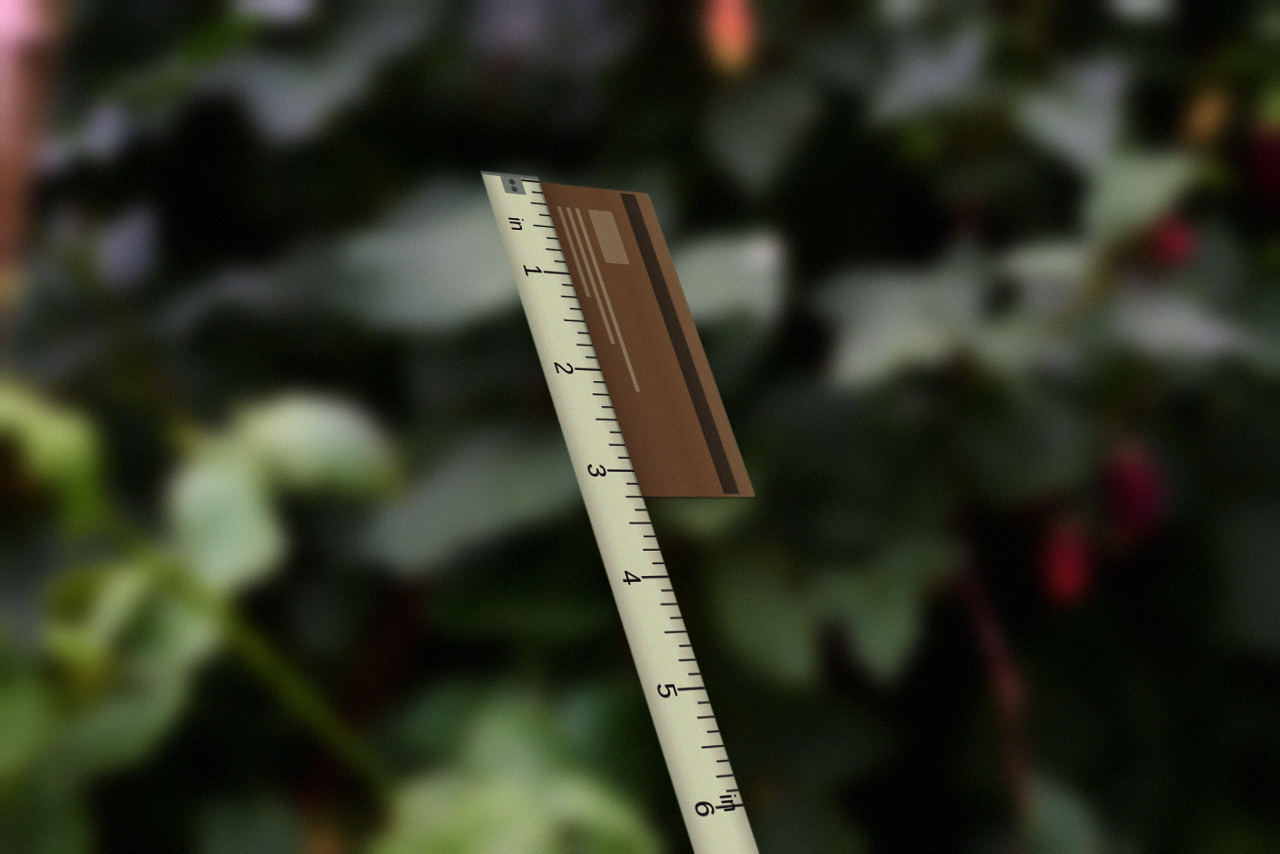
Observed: 3.25 in
